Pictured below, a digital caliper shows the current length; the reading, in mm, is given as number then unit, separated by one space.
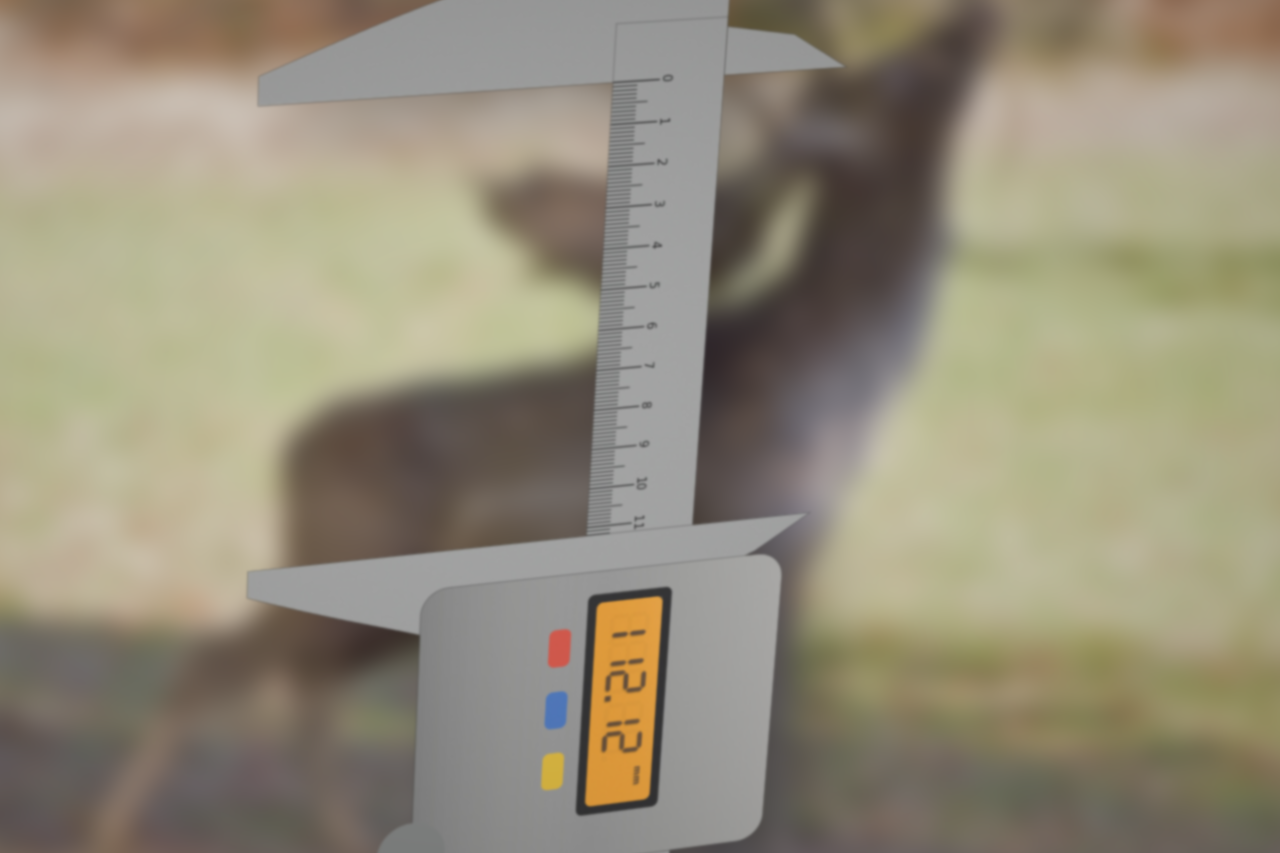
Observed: 112.12 mm
